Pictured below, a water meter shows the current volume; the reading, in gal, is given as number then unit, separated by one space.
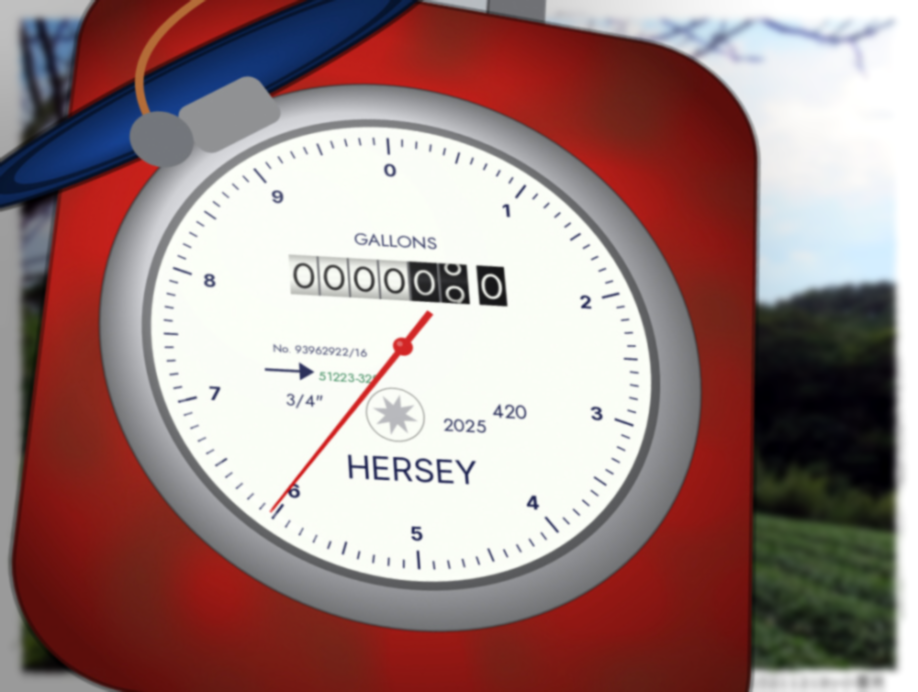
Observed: 86.0 gal
